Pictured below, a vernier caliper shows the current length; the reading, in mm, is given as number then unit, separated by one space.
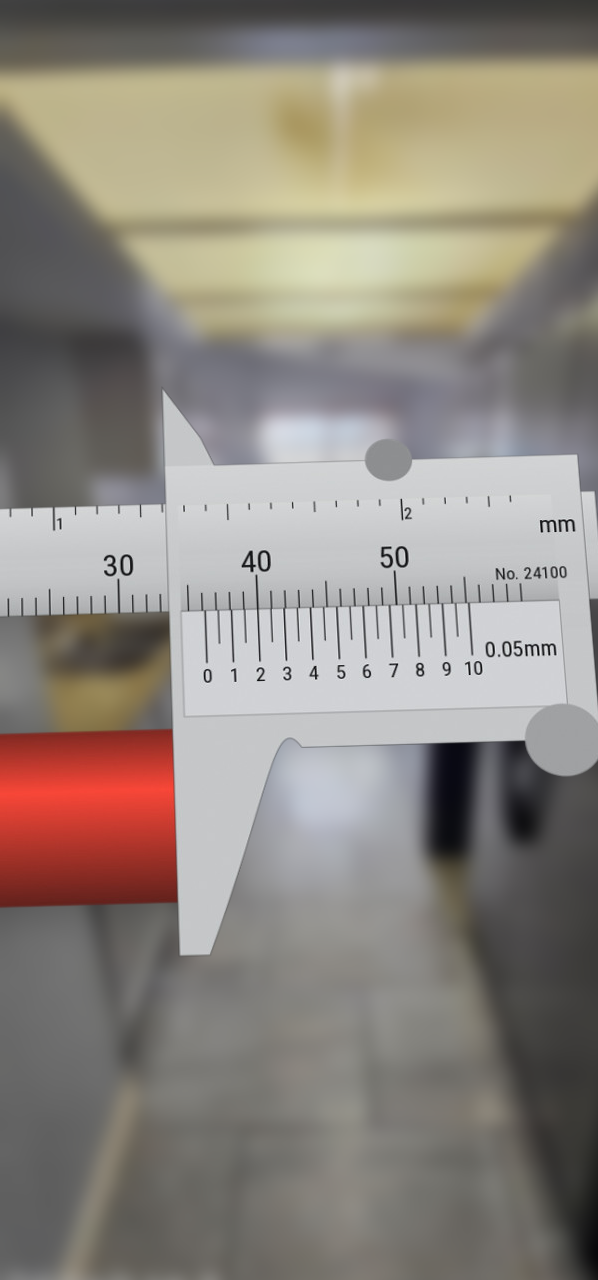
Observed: 36.2 mm
